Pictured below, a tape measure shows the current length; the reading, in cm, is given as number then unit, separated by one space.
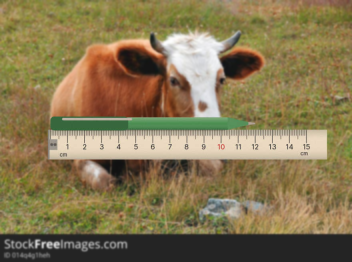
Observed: 12 cm
